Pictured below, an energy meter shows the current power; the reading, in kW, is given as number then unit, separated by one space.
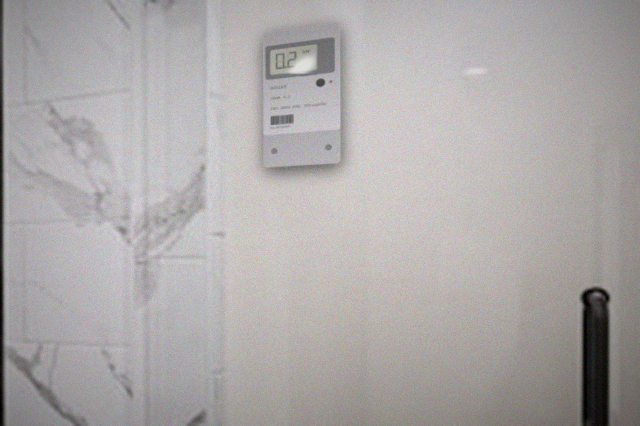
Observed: 0.2 kW
